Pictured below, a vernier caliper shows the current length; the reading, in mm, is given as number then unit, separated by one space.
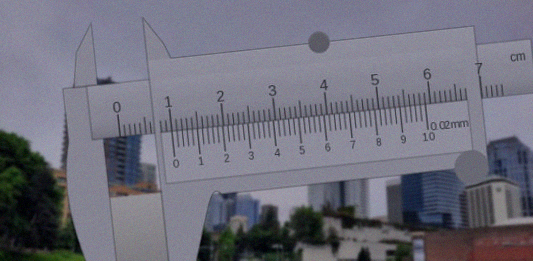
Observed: 10.0 mm
